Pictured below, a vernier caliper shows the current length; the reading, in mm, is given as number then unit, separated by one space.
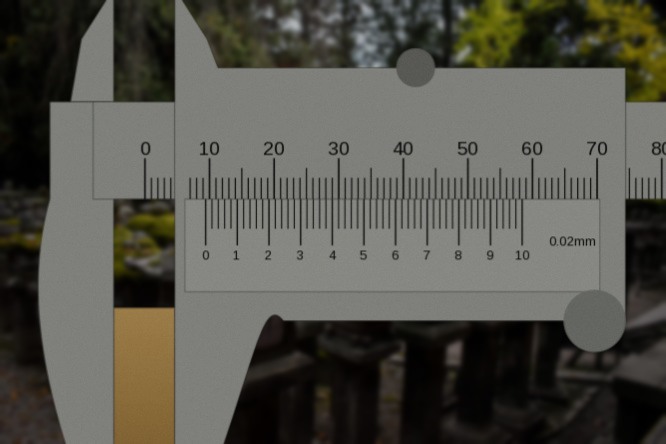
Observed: 9.4 mm
